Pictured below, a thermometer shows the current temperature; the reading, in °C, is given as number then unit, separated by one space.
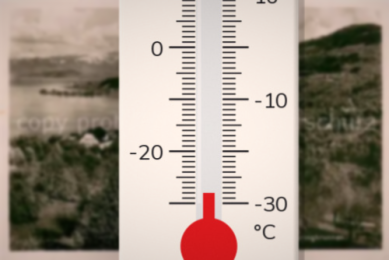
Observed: -28 °C
